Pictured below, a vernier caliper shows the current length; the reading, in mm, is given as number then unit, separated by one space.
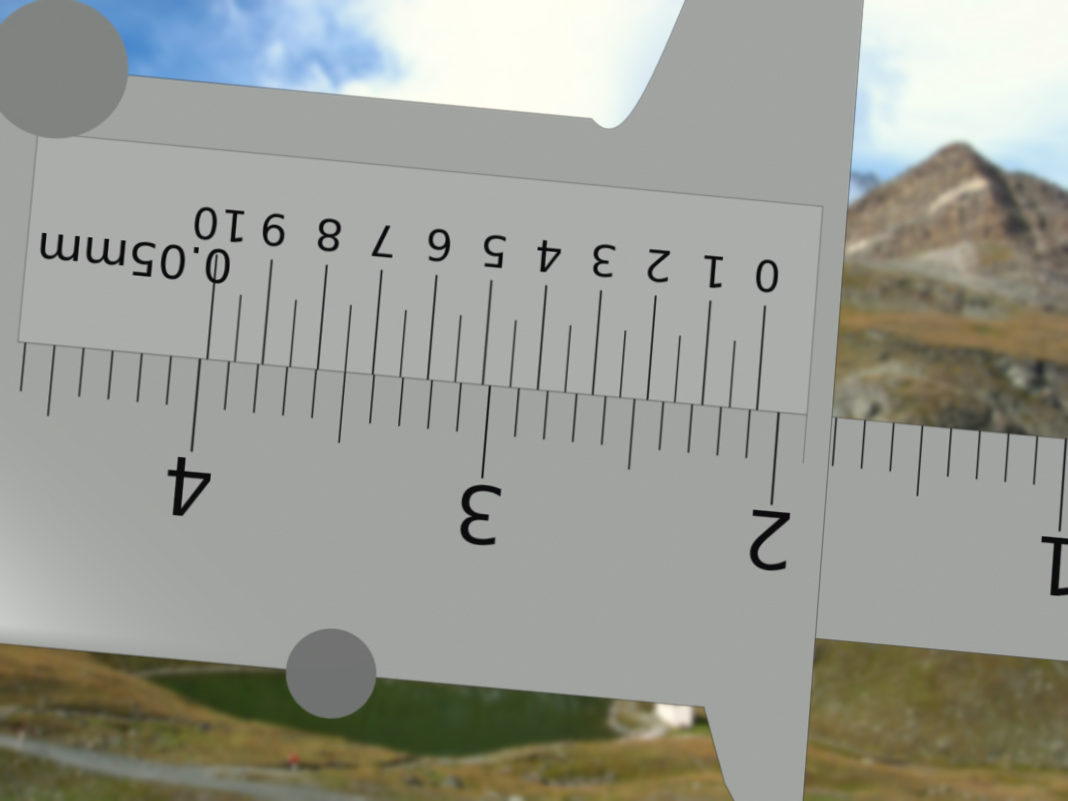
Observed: 20.75 mm
